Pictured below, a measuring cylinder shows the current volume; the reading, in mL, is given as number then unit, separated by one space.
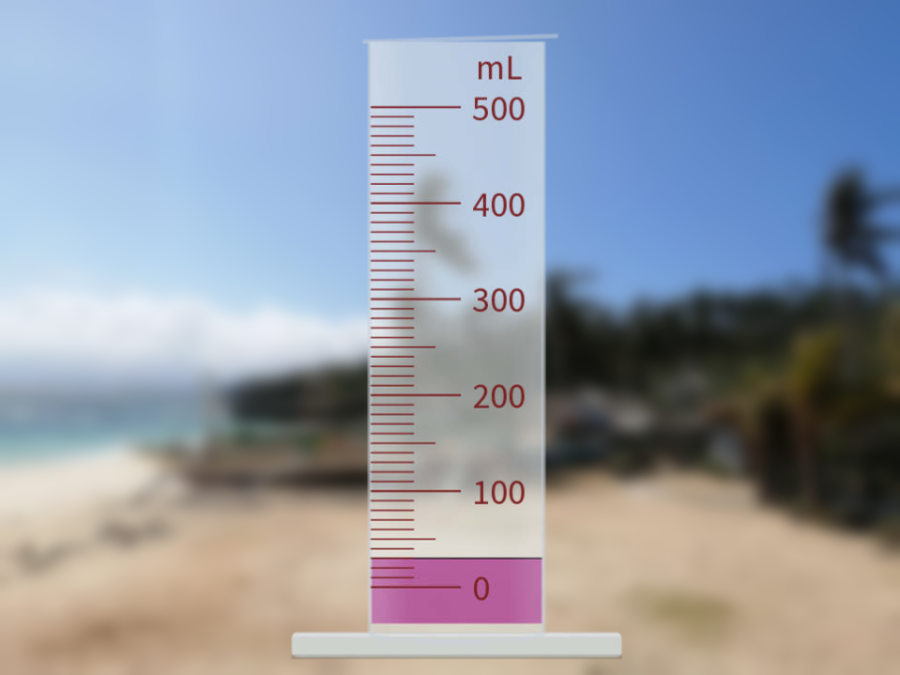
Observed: 30 mL
